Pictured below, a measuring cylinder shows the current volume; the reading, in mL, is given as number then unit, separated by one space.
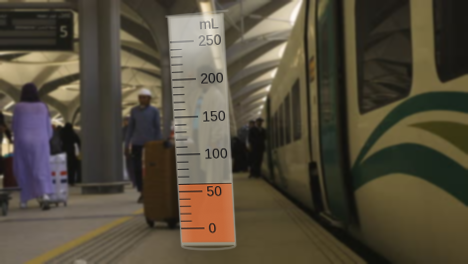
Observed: 60 mL
